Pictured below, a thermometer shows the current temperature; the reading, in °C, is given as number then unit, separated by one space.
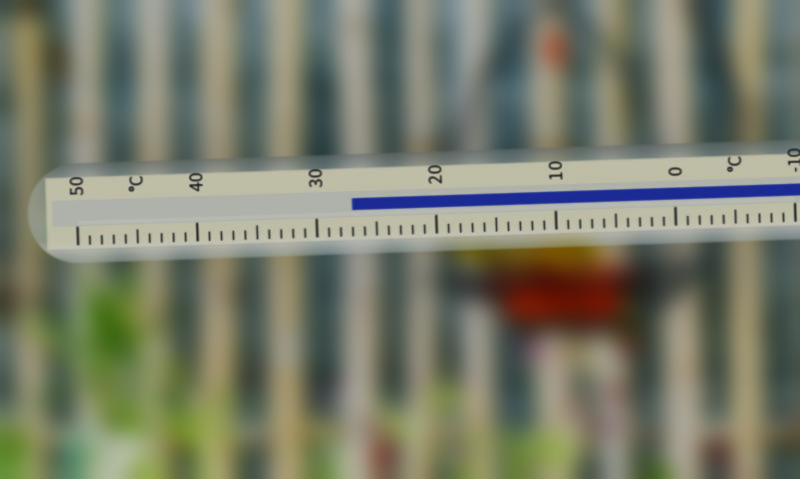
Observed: 27 °C
